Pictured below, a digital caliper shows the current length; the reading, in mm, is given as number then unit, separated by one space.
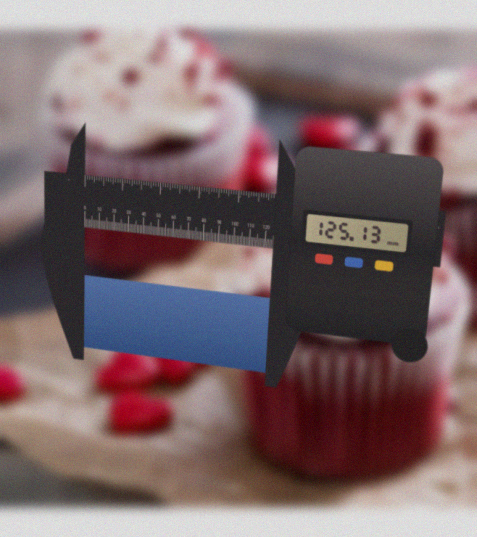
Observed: 125.13 mm
